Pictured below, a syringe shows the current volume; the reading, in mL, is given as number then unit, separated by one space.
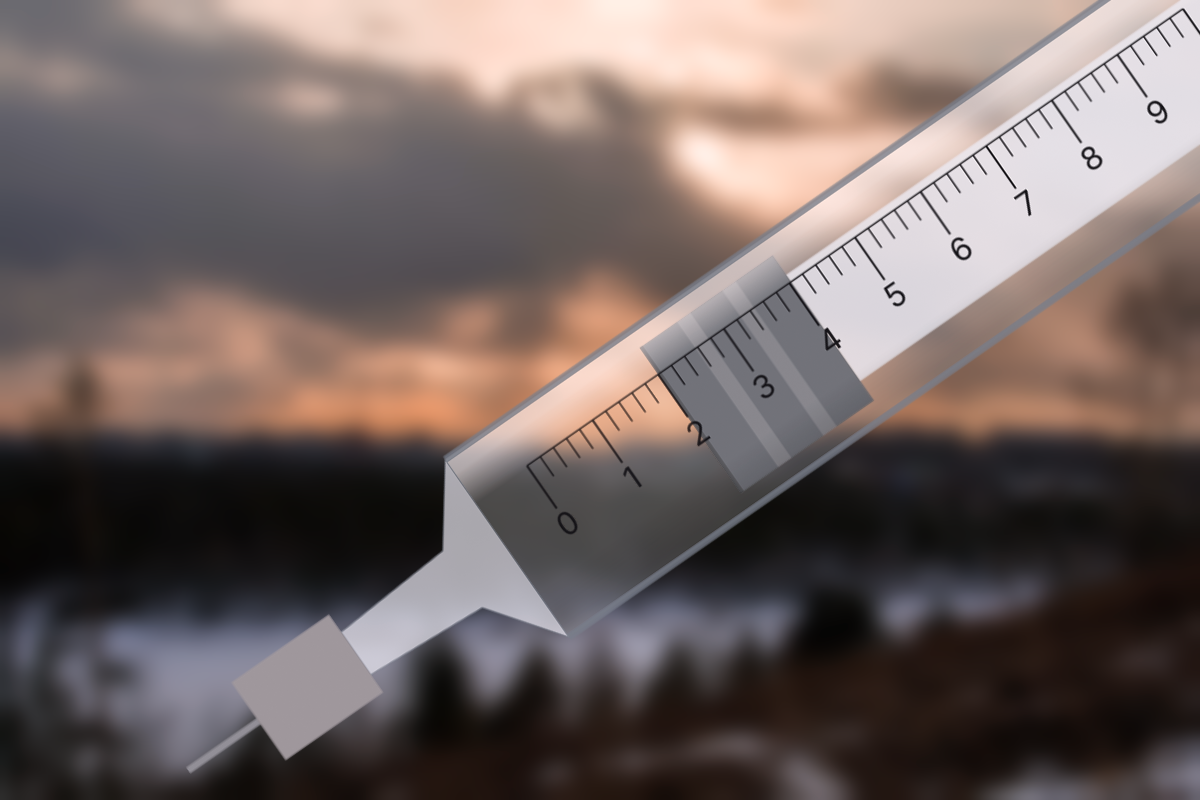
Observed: 2 mL
